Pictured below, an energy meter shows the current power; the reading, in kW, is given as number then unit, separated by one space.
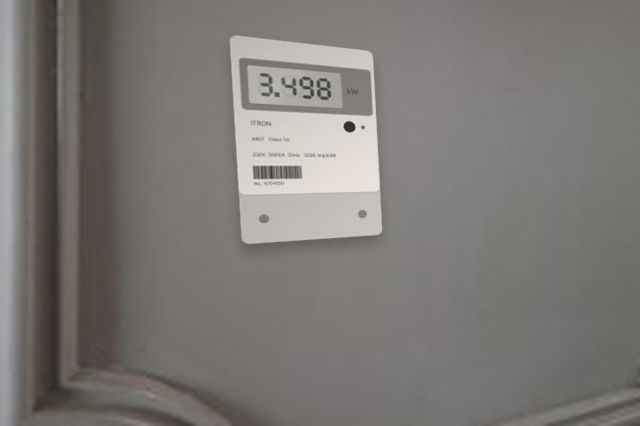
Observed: 3.498 kW
